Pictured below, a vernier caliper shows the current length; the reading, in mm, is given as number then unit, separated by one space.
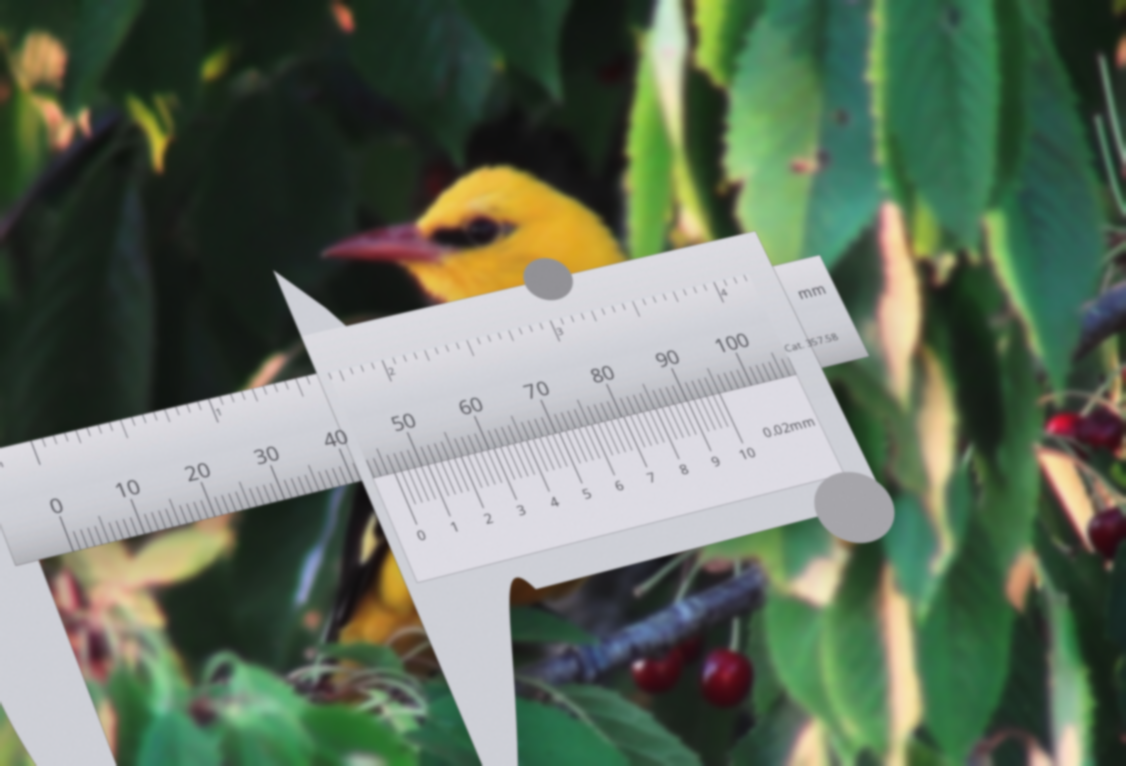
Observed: 46.0 mm
